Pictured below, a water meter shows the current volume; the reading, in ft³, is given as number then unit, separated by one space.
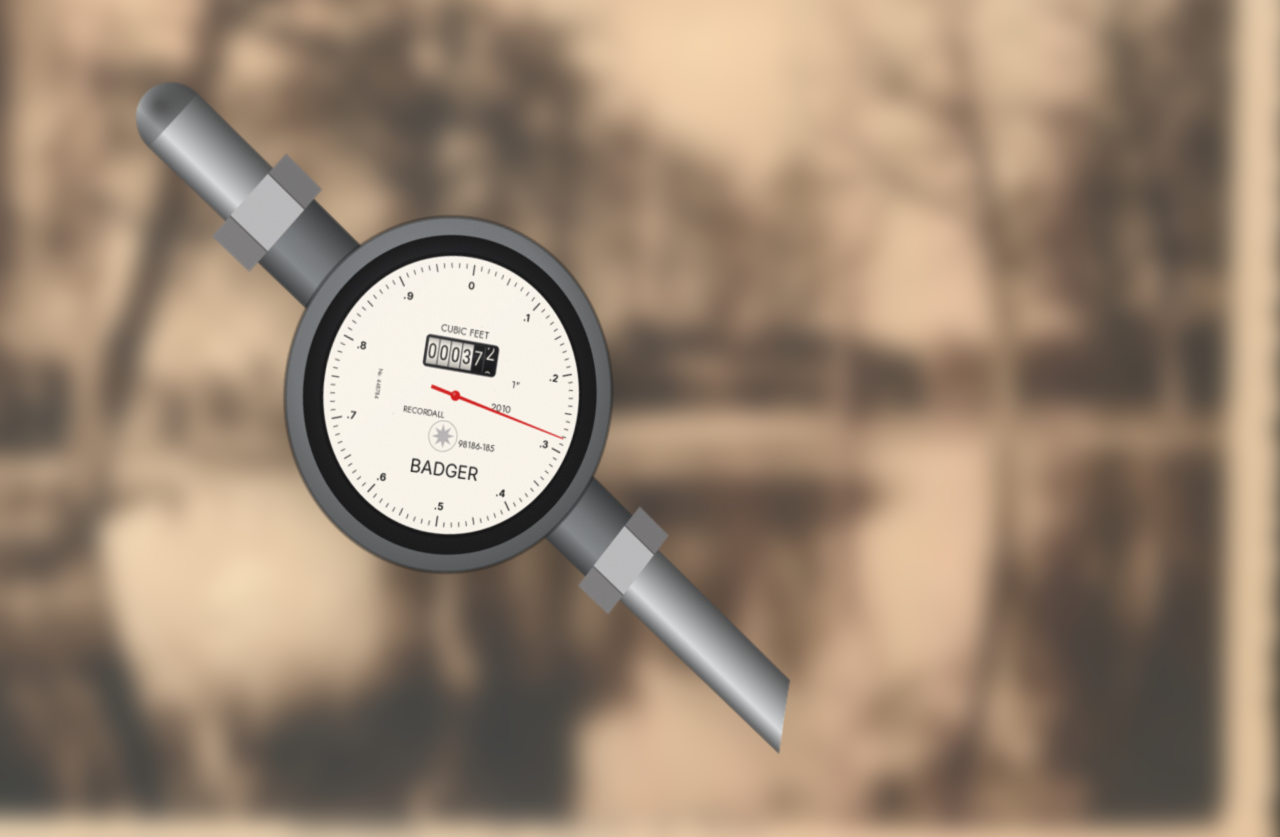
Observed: 372.28 ft³
